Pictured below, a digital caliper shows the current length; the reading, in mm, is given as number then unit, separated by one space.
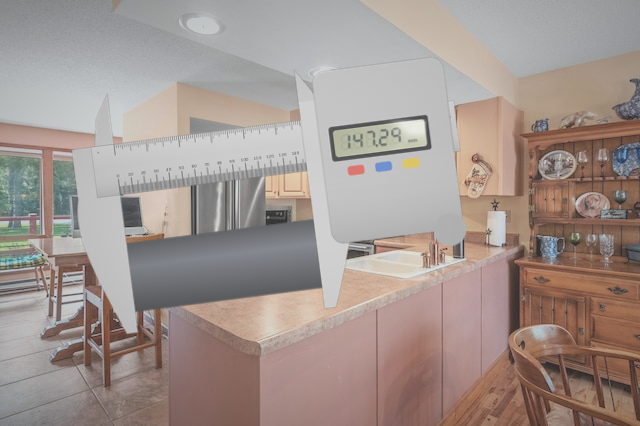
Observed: 147.29 mm
